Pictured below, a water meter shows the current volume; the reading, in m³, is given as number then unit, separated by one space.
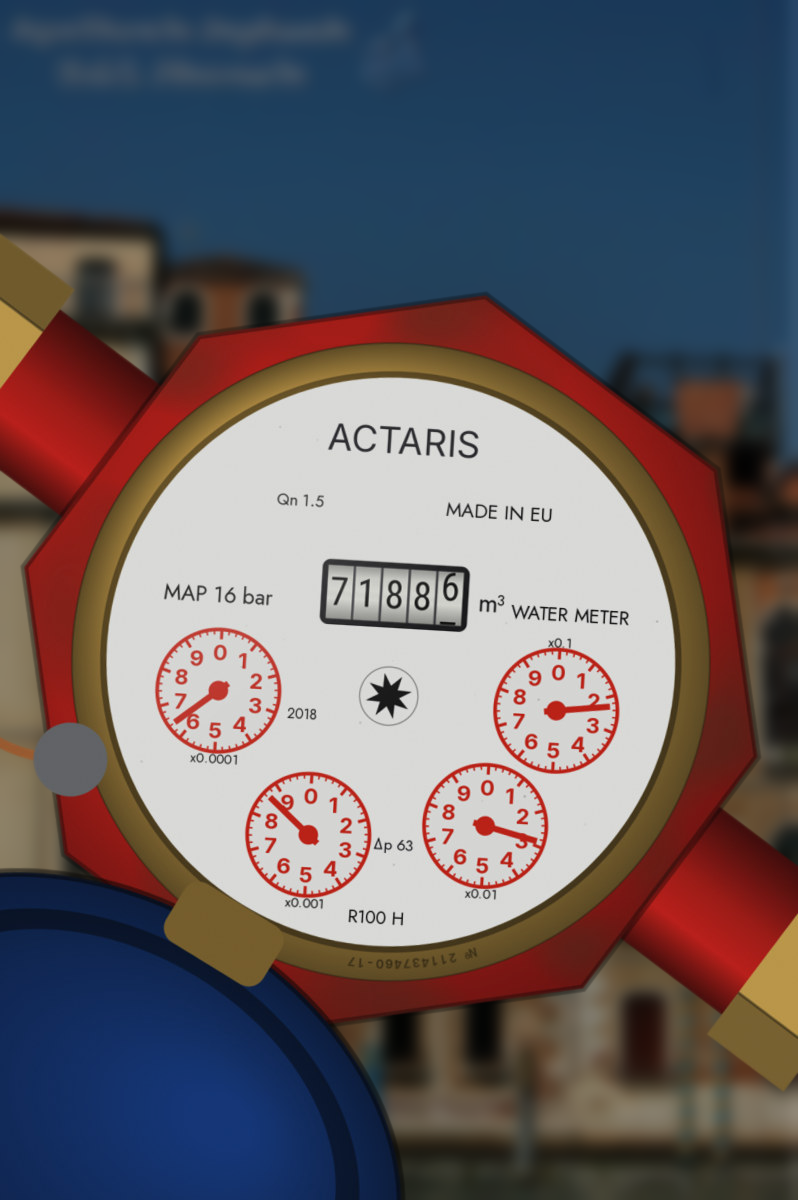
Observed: 71886.2286 m³
